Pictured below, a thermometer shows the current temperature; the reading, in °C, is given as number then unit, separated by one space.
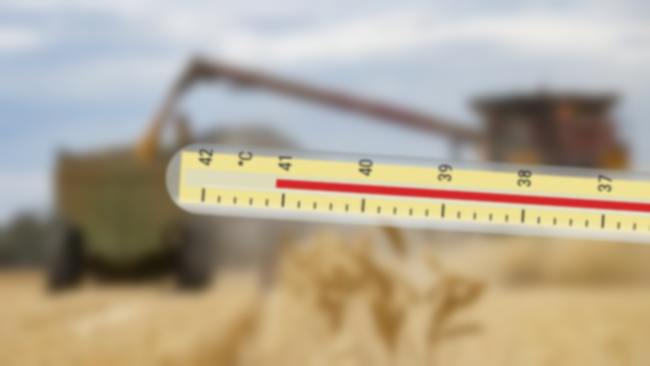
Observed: 41.1 °C
